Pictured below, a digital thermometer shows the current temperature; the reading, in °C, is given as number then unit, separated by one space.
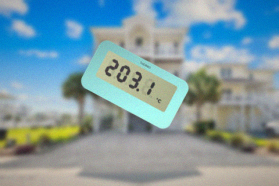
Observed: 203.1 °C
